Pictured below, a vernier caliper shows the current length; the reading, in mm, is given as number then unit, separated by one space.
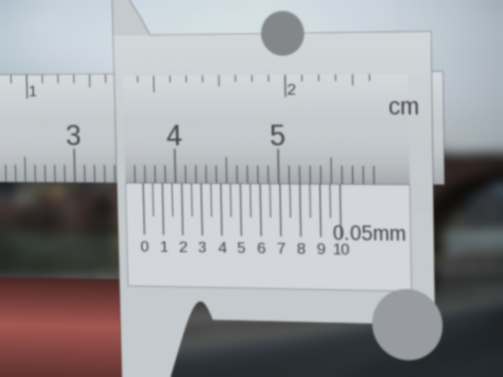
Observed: 36.8 mm
